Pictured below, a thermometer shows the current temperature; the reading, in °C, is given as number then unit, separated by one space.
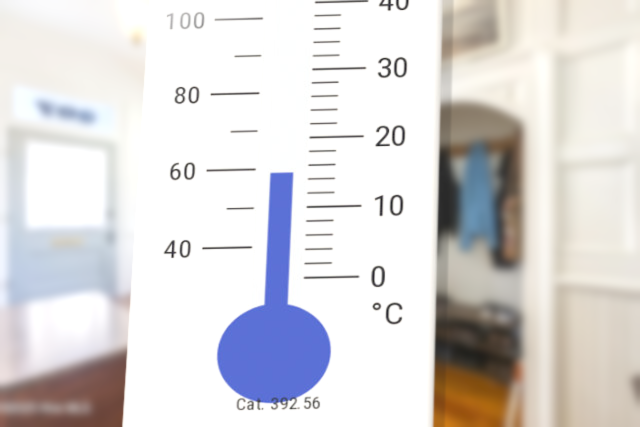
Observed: 15 °C
